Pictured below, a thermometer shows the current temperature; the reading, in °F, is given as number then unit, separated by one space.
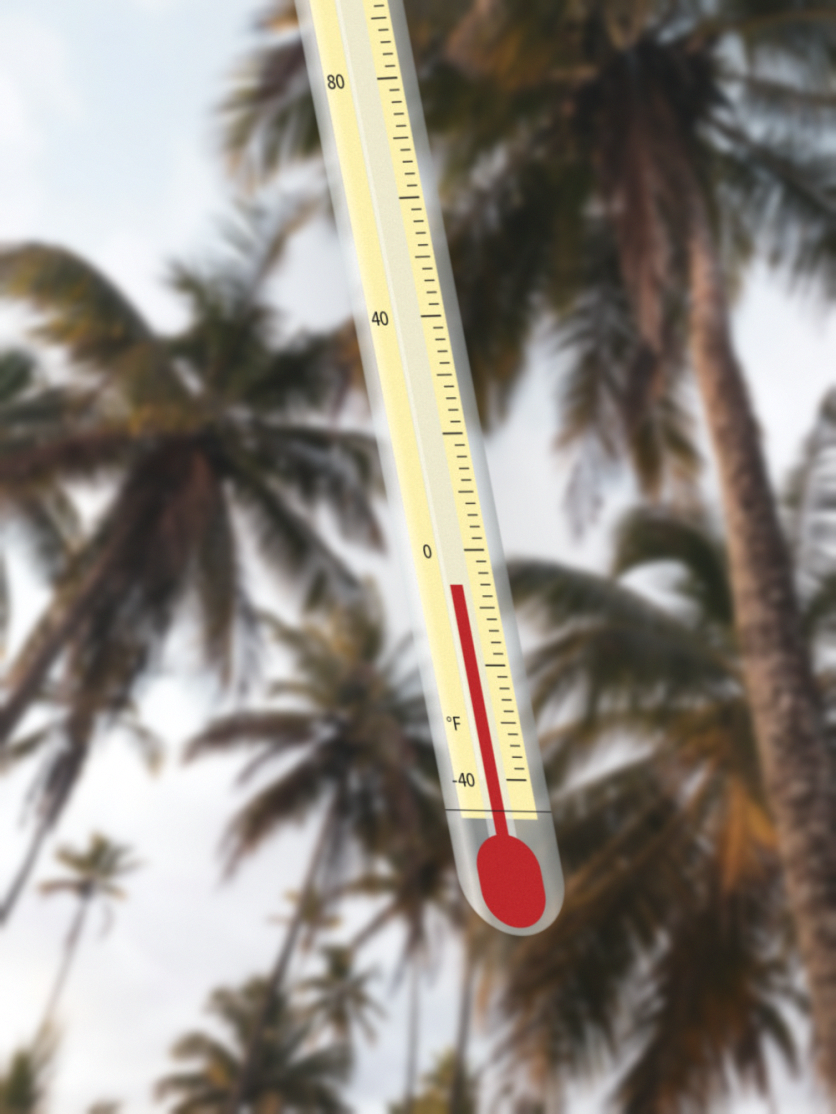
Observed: -6 °F
